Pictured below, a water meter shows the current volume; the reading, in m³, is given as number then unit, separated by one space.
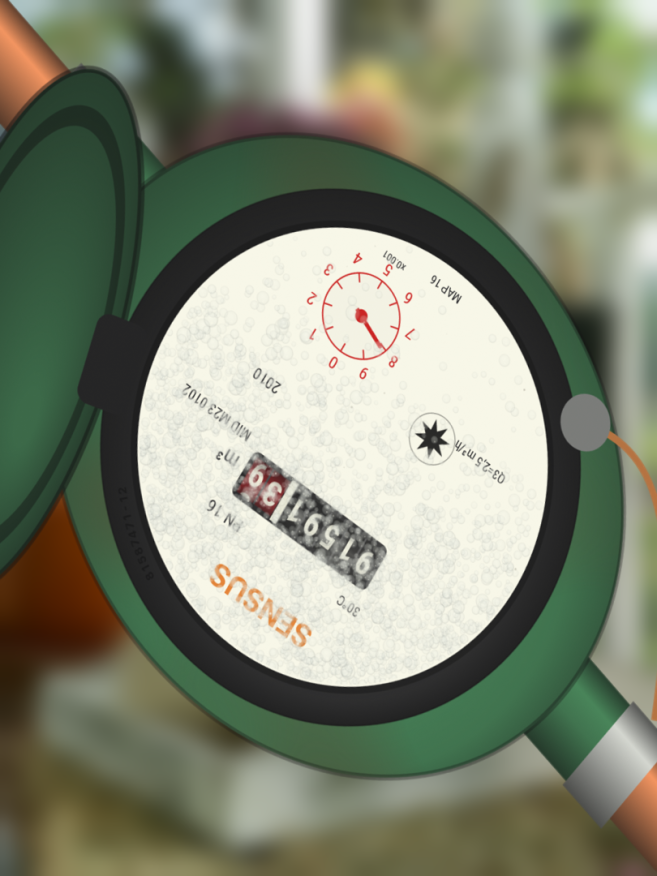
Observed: 91591.388 m³
